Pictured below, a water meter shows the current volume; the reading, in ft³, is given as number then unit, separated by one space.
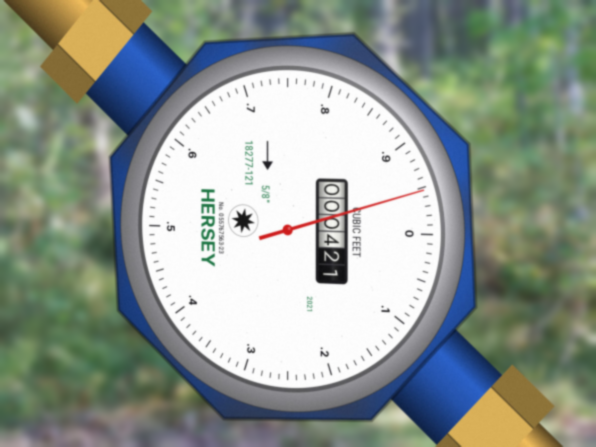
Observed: 420.95 ft³
